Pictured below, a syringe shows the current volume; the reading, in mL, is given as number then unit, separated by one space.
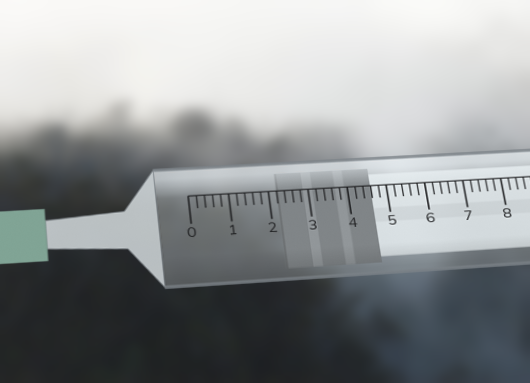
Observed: 2.2 mL
